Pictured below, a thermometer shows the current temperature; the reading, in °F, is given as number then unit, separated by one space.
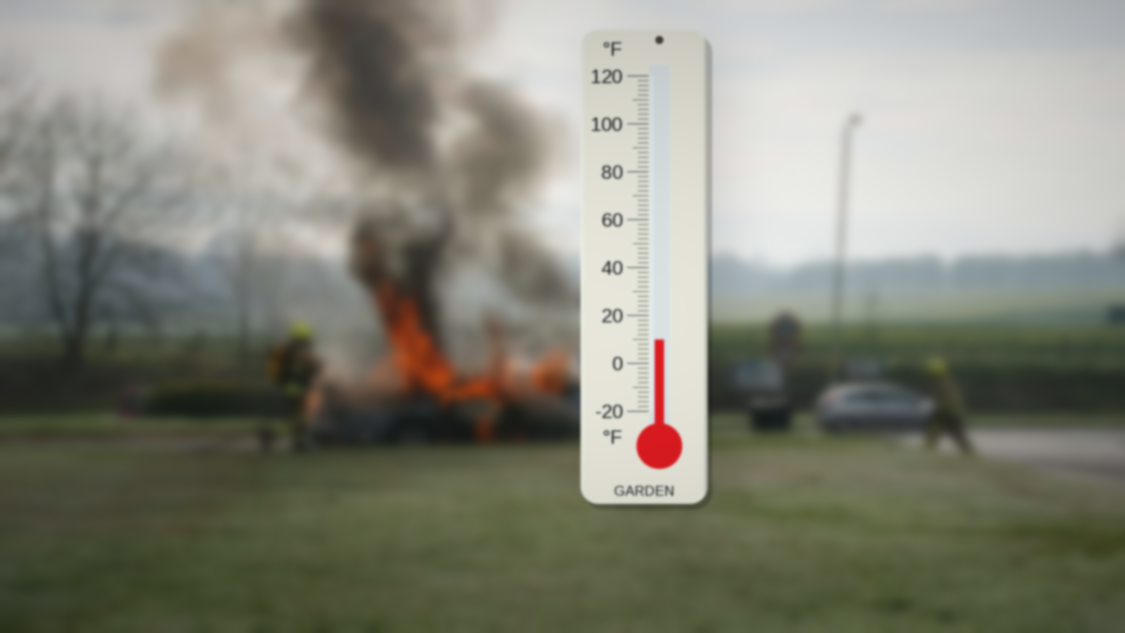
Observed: 10 °F
